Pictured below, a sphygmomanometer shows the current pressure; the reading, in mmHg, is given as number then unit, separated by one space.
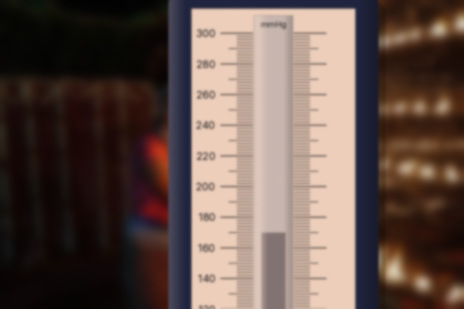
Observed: 170 mmHg
